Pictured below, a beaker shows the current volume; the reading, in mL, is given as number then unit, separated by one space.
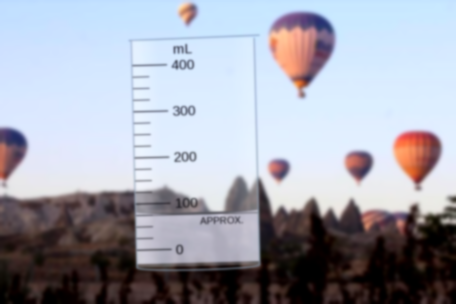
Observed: 75 mL
